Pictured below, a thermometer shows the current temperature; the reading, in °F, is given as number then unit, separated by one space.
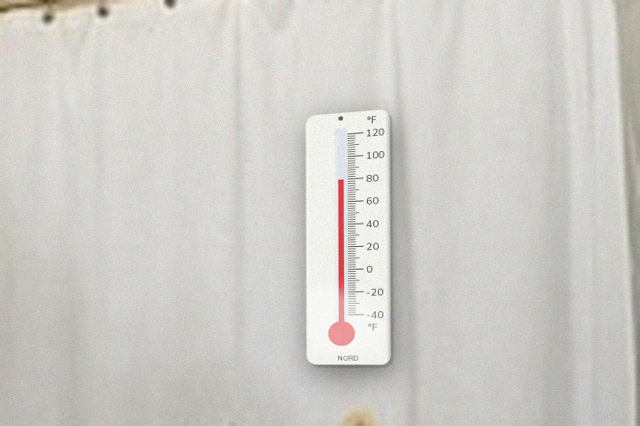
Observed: 80 °F
